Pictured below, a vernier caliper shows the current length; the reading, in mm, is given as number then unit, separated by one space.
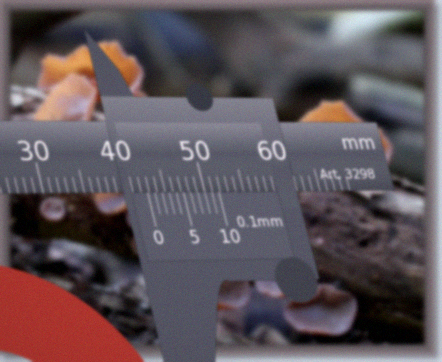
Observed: 42.8 mm
